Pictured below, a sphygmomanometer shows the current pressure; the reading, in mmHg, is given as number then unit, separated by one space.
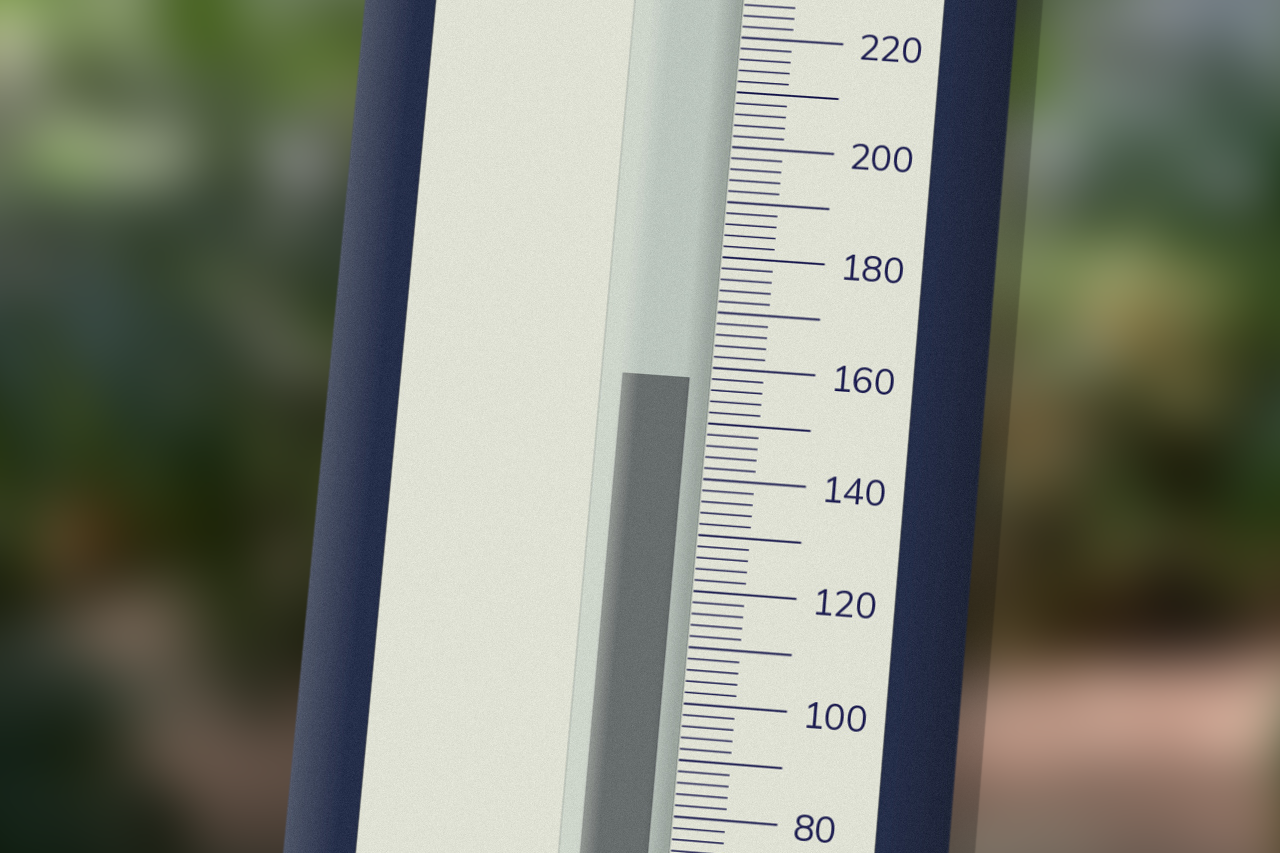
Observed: 158 mmHg
